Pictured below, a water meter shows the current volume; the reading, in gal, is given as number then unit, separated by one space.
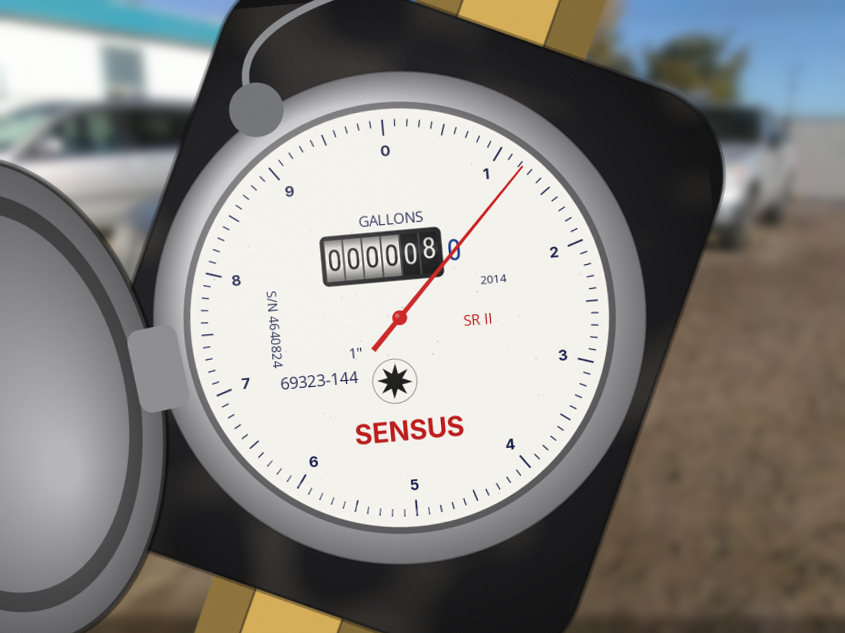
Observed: 81.2 gal
